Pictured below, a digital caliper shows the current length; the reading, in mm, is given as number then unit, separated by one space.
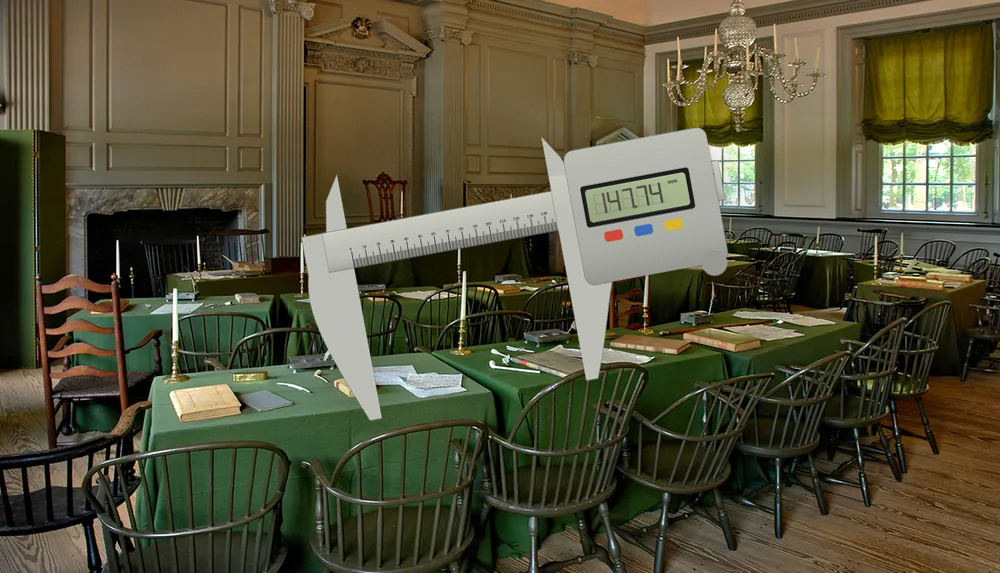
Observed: 147.74 mm
